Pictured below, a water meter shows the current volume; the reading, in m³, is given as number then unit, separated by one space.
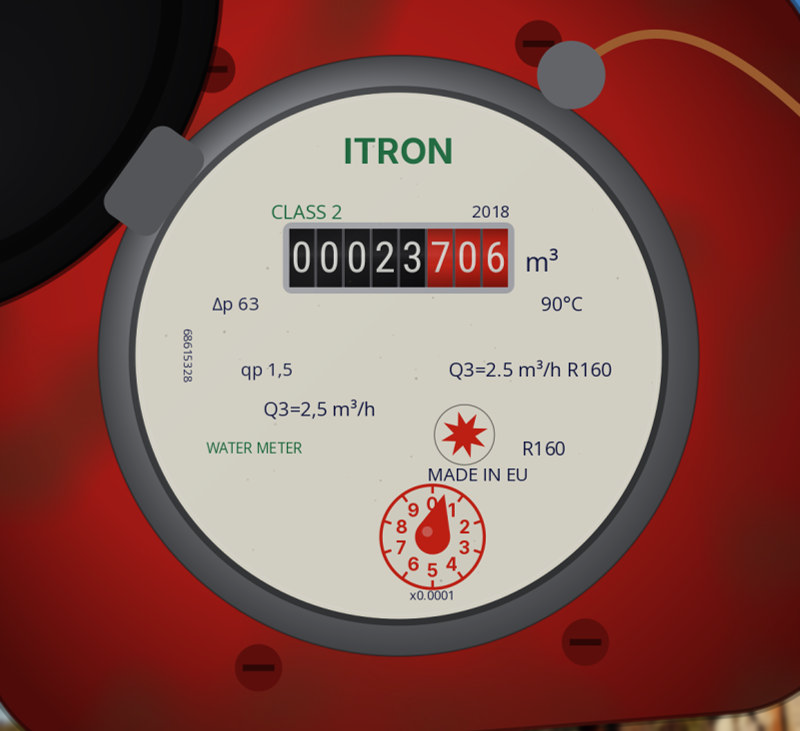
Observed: 23.7060 m³
